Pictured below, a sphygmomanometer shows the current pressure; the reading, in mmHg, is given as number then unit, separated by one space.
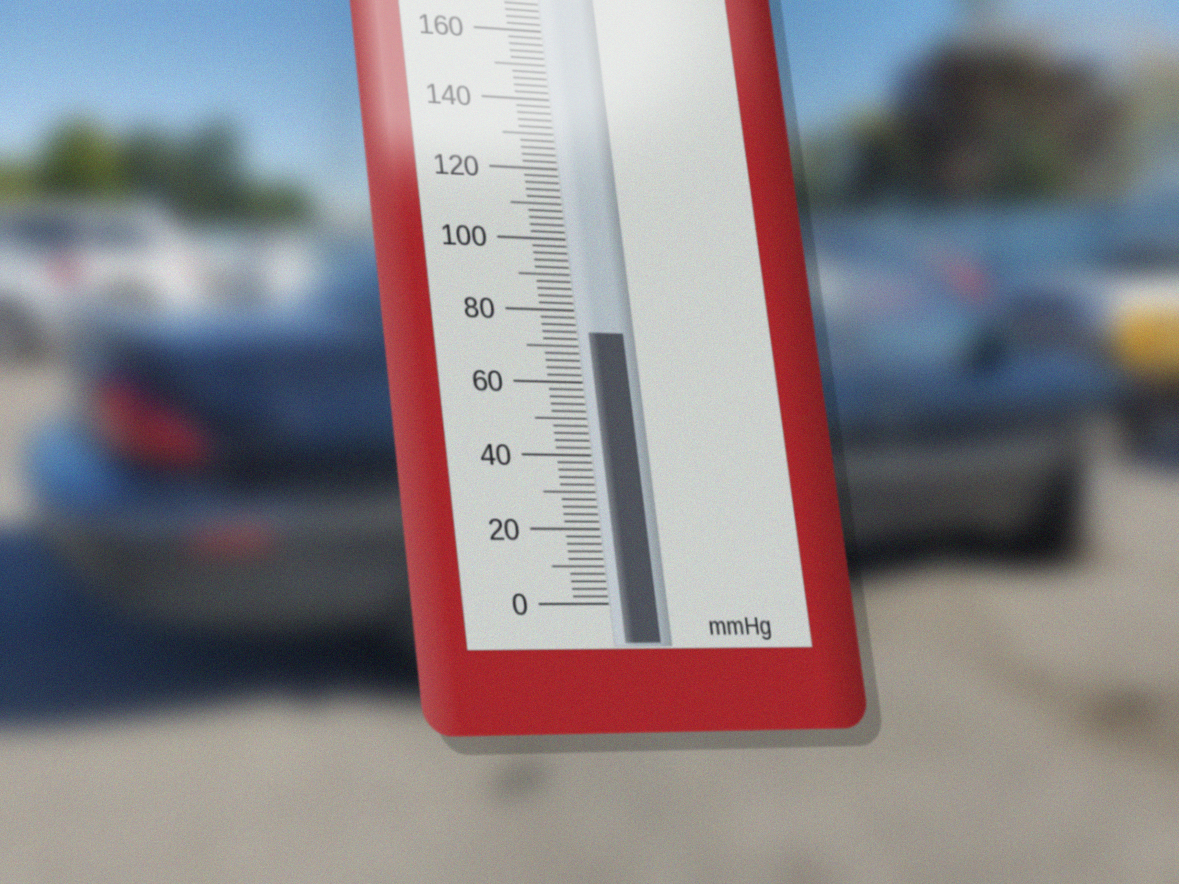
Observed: 74 mmHg
